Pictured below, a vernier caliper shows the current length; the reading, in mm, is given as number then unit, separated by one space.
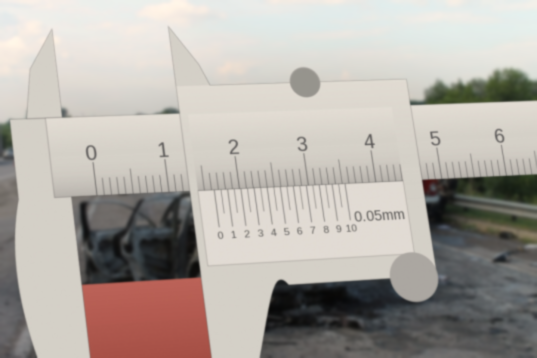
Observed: 16.4 mm
